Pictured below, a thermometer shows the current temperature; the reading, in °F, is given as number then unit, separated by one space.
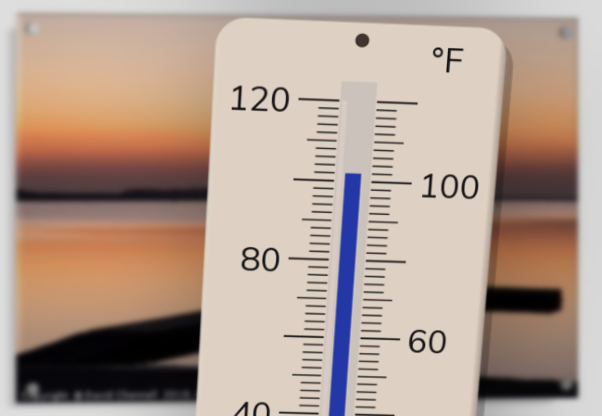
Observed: 102 °F
